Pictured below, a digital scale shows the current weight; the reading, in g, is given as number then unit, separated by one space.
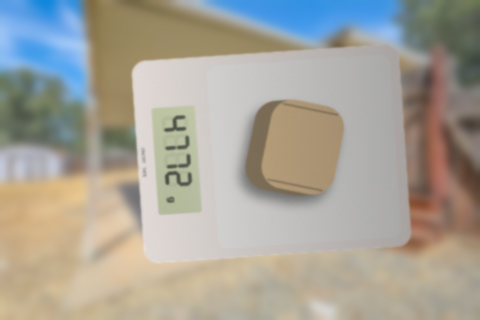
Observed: 4772 g
